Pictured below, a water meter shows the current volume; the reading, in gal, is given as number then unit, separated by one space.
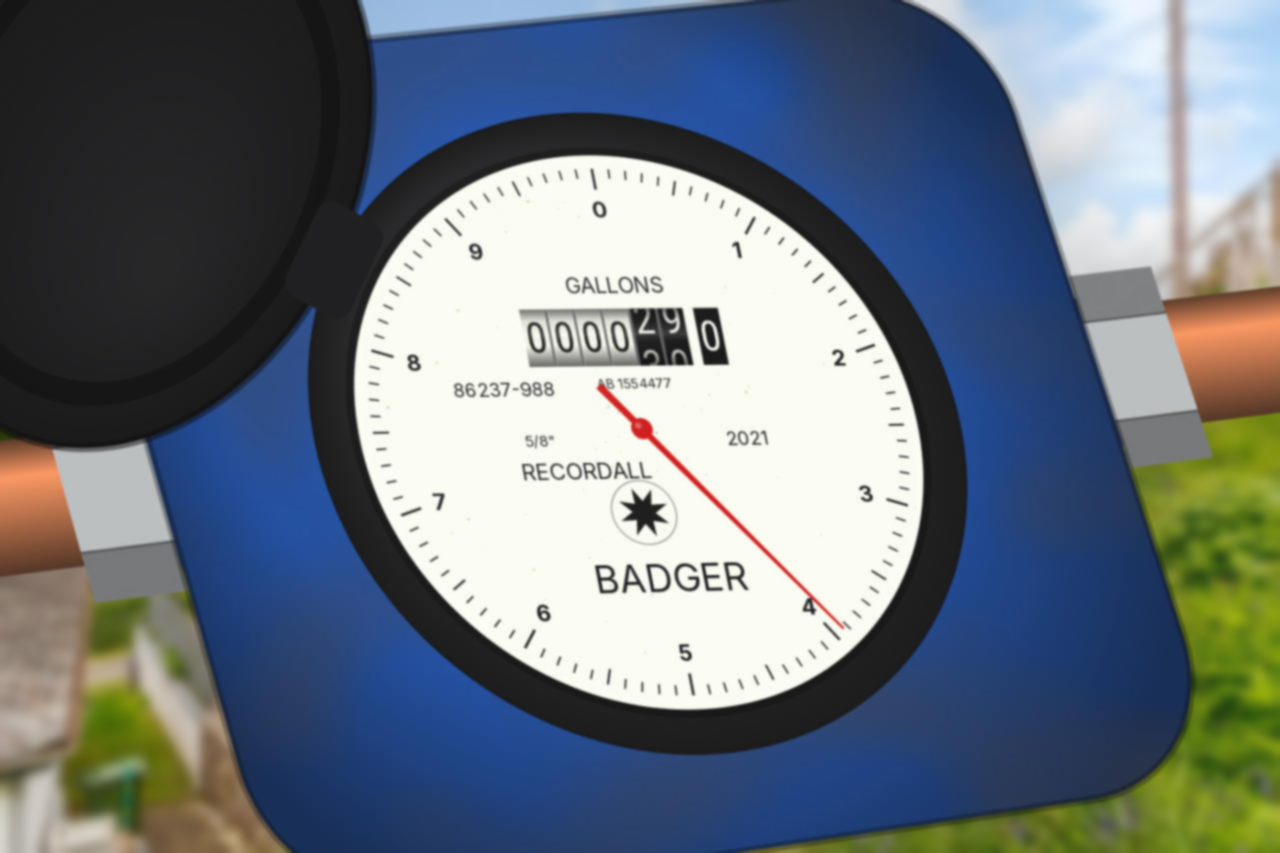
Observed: 293.9 gal
